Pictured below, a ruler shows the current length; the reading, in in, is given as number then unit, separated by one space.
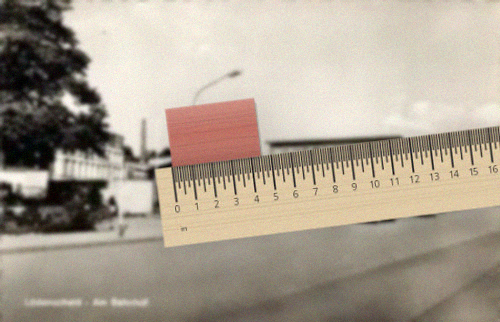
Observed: 4.5 in
